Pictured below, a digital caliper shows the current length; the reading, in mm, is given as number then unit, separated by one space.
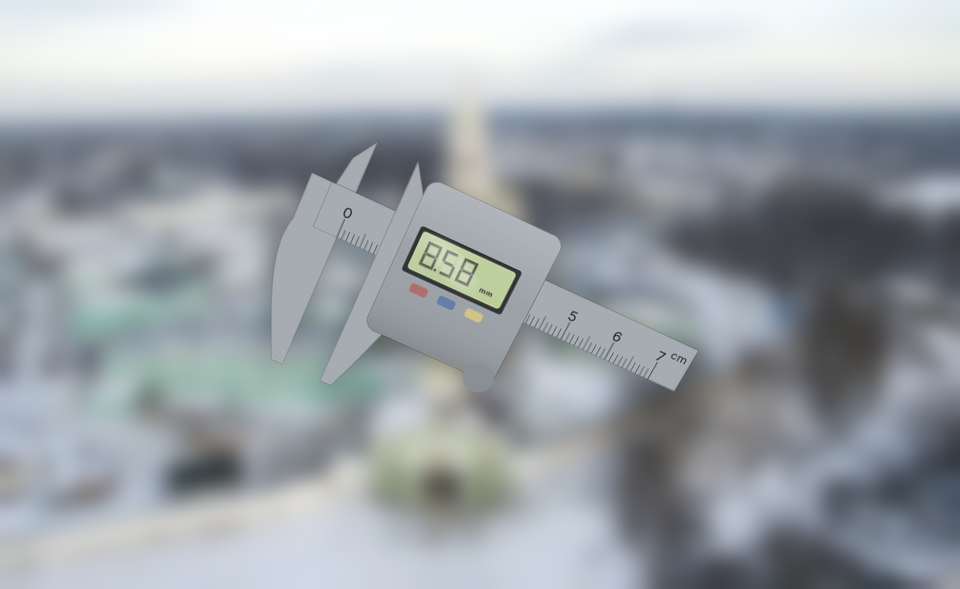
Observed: 8.58 mm
